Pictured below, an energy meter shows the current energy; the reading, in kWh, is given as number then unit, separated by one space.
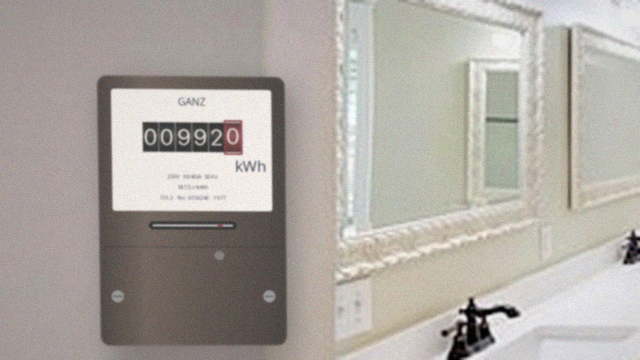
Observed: 992.0 kWh
